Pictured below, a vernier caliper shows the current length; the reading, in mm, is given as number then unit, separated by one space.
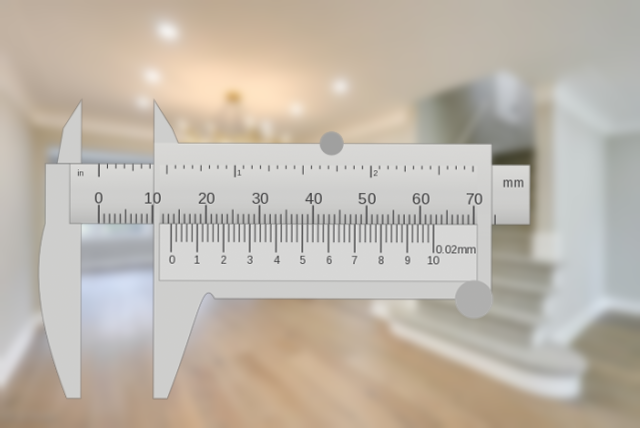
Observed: 13.5 mm
